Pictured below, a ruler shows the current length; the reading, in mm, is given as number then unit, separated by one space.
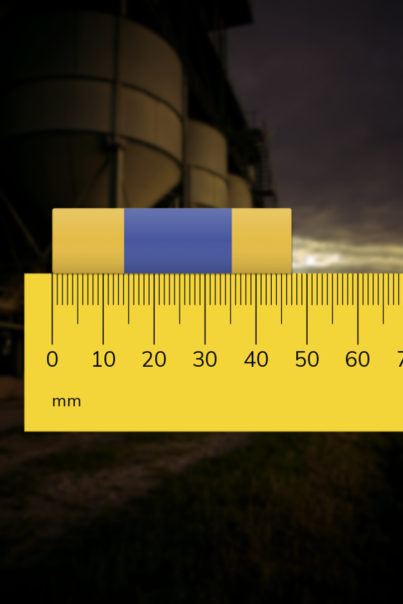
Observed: 47 mm
